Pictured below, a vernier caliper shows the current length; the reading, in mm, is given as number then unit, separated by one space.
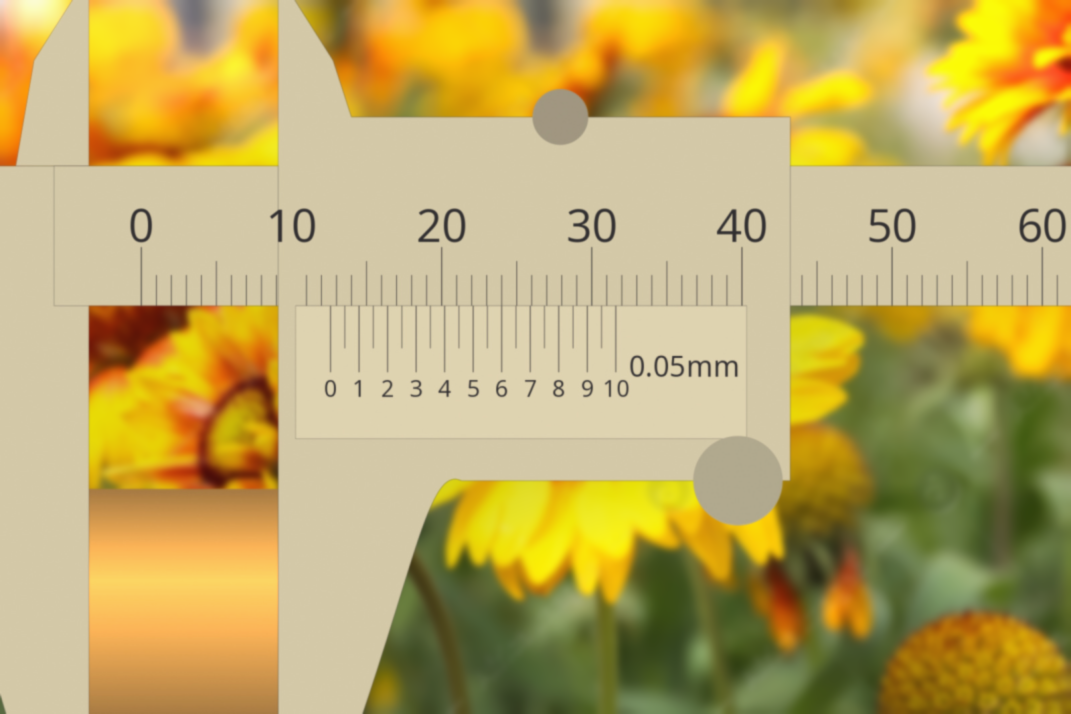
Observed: 12.6 mm
